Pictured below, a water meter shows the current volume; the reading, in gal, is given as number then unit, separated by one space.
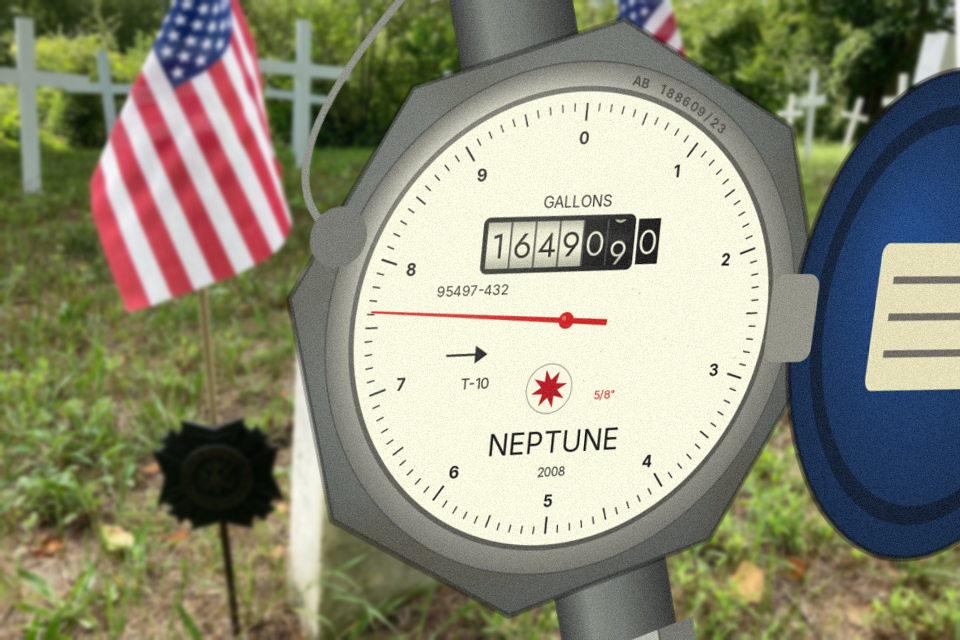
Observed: 1649087.6 gal
